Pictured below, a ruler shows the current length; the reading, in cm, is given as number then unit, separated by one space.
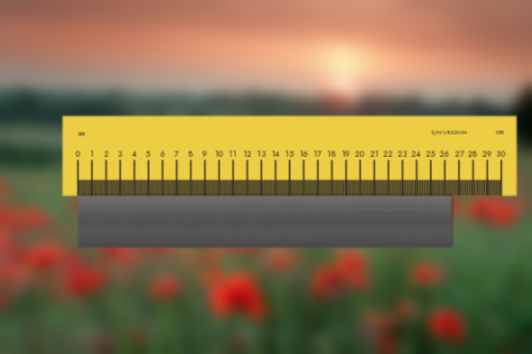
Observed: 26.5 cm
